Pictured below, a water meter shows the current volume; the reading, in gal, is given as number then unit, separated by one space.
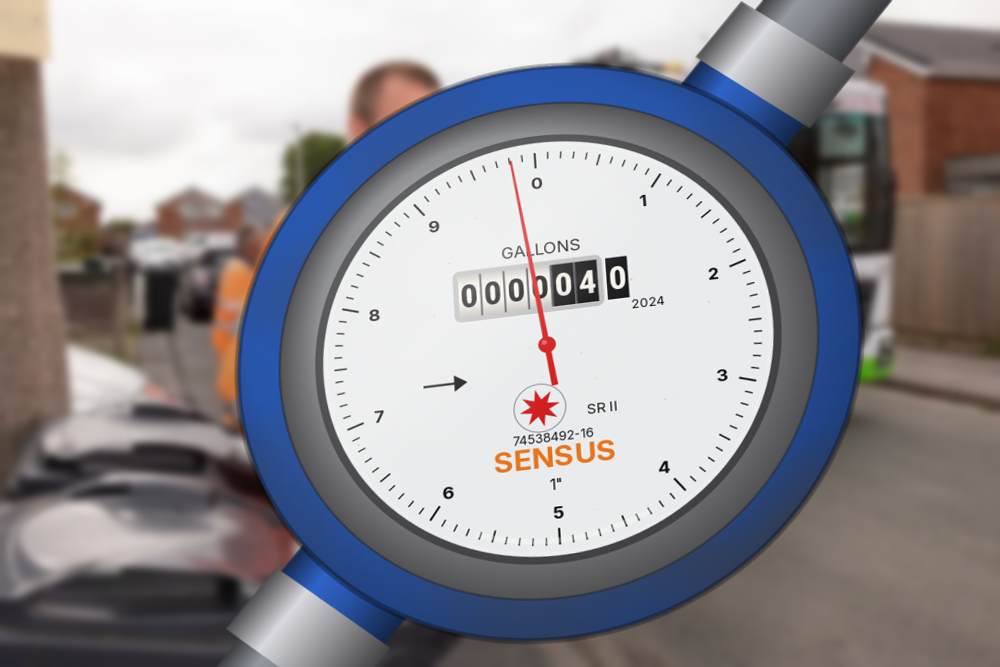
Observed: 39.8 gal
